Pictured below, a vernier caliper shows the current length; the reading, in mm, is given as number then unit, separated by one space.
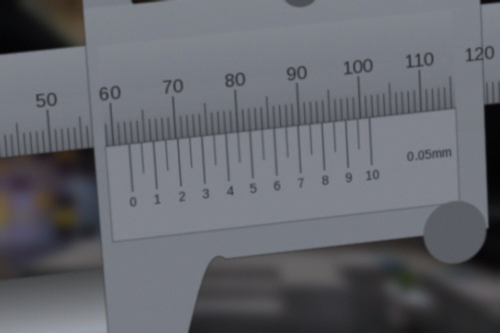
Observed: 62.5 mm
